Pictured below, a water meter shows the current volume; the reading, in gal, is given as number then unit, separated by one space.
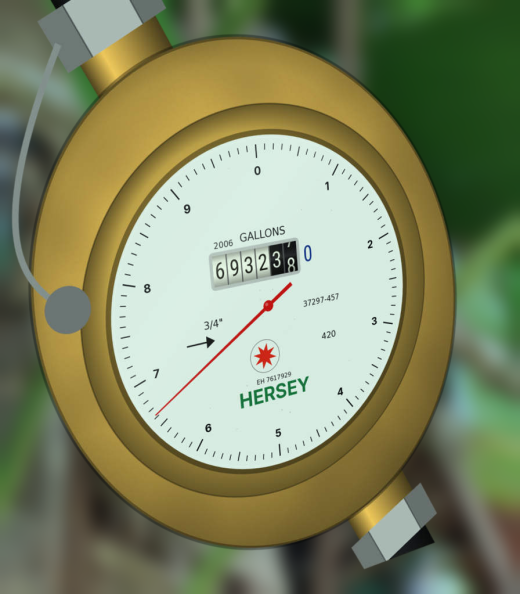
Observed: 6932376.6 gal
